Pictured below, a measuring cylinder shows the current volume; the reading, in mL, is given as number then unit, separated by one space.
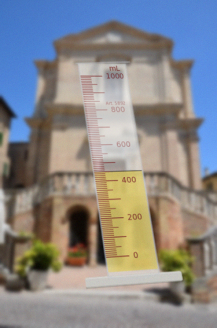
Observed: 450 mL
